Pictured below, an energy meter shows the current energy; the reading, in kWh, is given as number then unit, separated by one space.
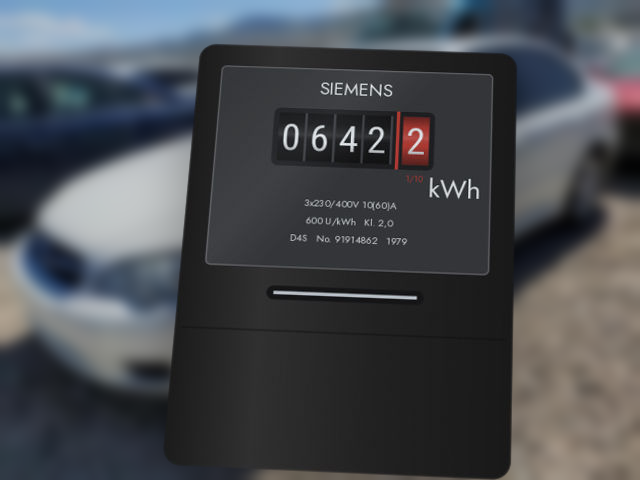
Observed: 642.2 kWh
